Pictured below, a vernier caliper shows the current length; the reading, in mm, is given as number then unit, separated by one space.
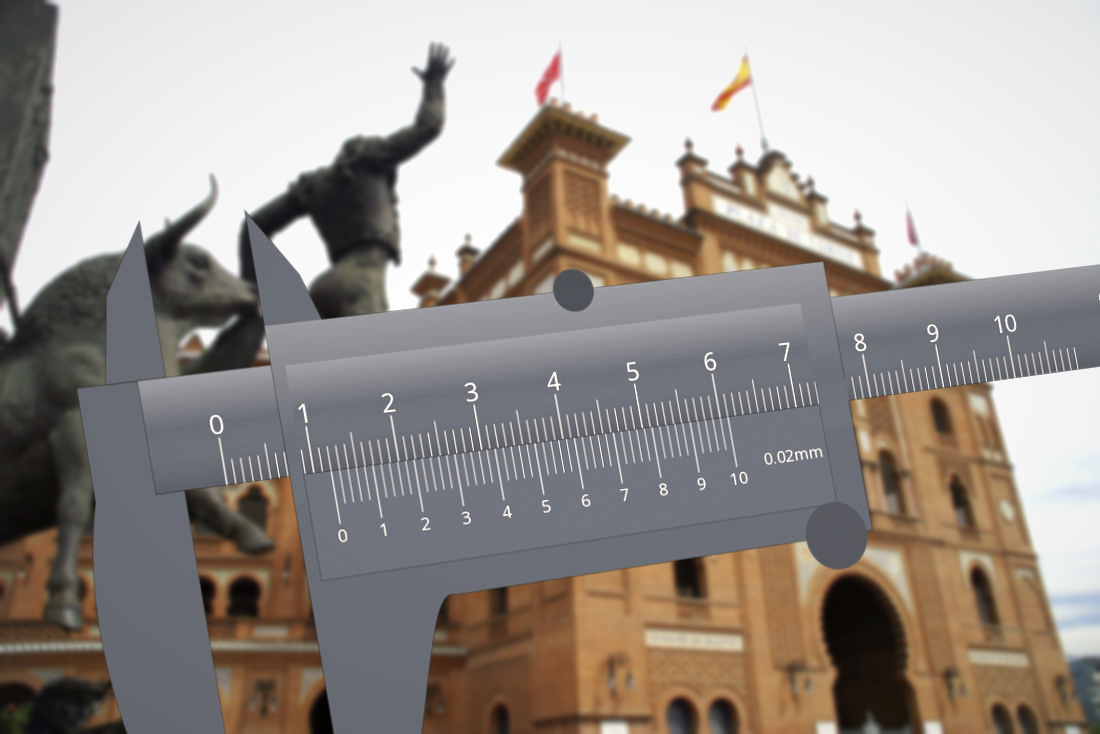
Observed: 12.0 mm
